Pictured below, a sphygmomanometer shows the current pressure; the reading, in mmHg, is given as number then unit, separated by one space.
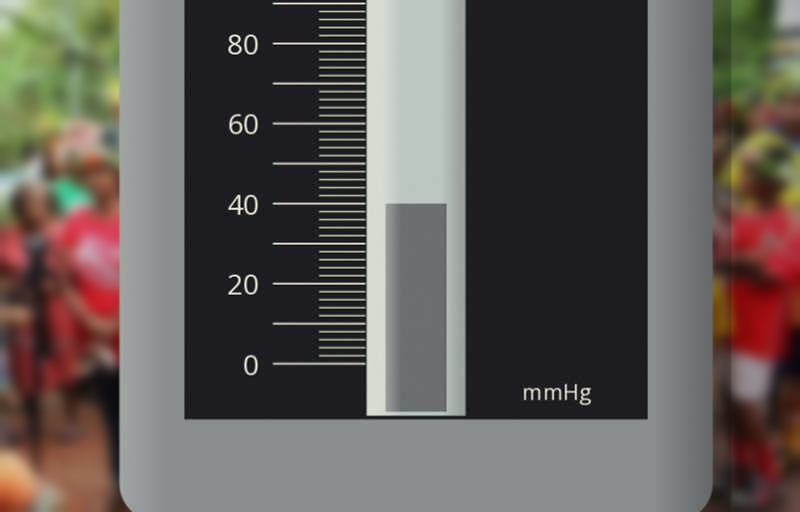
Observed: 40 mmHg
